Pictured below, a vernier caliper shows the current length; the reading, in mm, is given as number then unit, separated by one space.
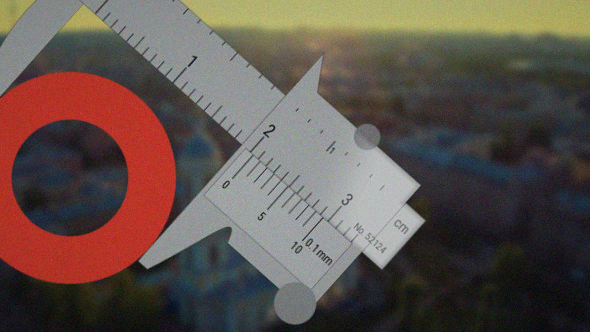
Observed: 20.4 mm
